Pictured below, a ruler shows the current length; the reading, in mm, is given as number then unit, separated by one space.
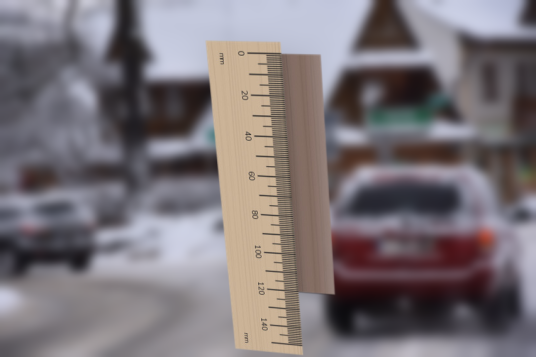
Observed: 120 mm
